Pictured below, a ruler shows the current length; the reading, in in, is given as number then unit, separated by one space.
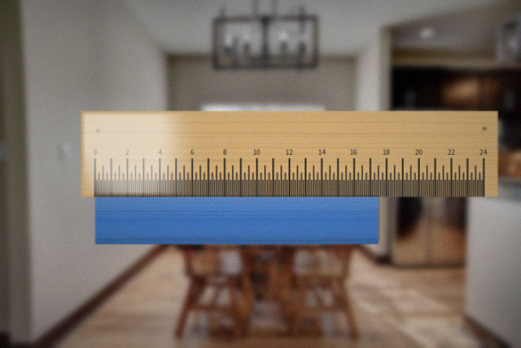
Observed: 17.5 in
